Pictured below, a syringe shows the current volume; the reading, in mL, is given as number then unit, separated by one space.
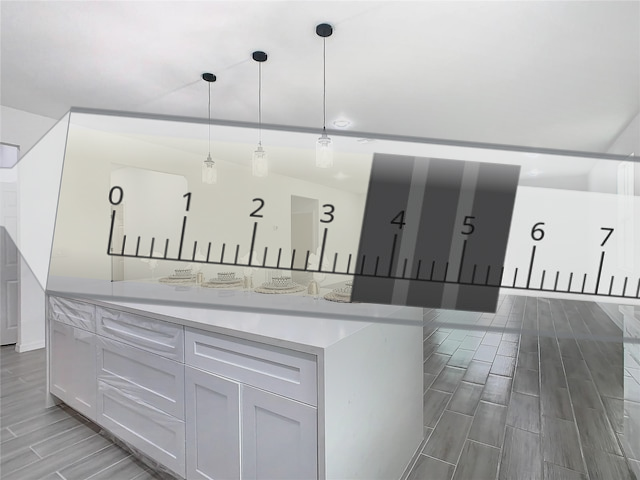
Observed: 3.5 mL
